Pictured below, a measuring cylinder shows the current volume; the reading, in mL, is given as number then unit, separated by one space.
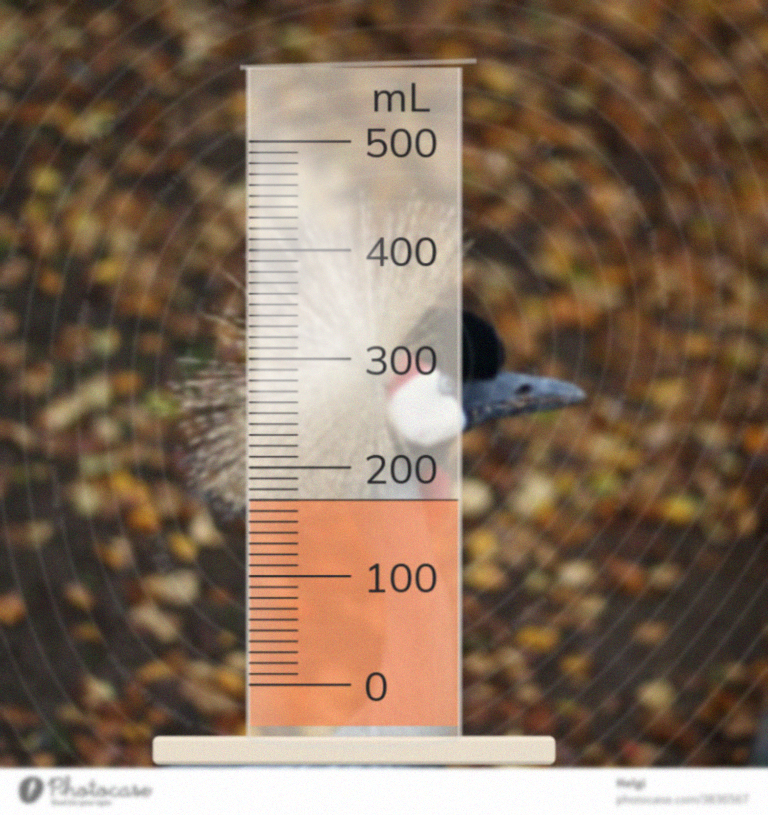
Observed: 170 mL
